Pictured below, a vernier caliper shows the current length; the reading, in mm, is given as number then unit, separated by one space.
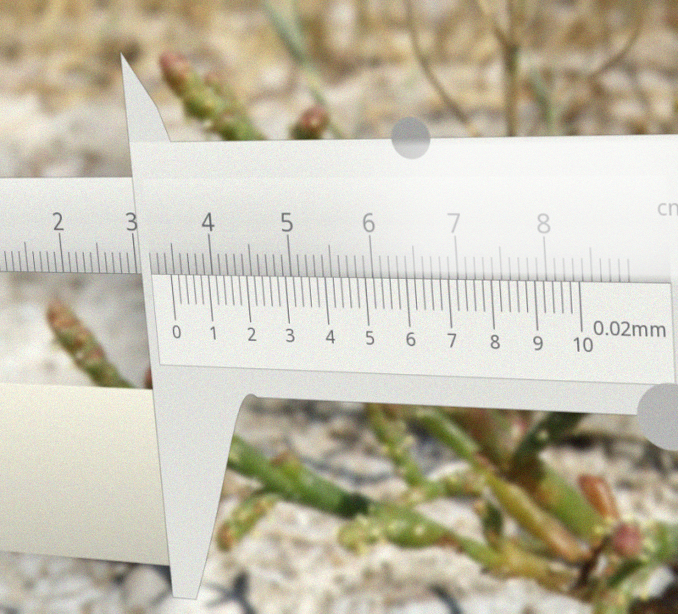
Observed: 34.6 mm
